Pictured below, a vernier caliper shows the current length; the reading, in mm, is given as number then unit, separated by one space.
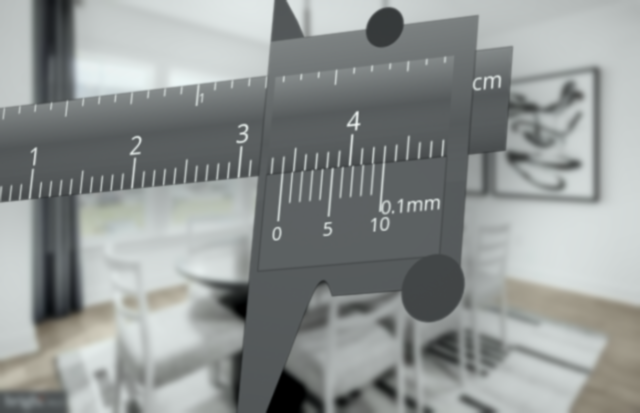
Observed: 34.0 mm
